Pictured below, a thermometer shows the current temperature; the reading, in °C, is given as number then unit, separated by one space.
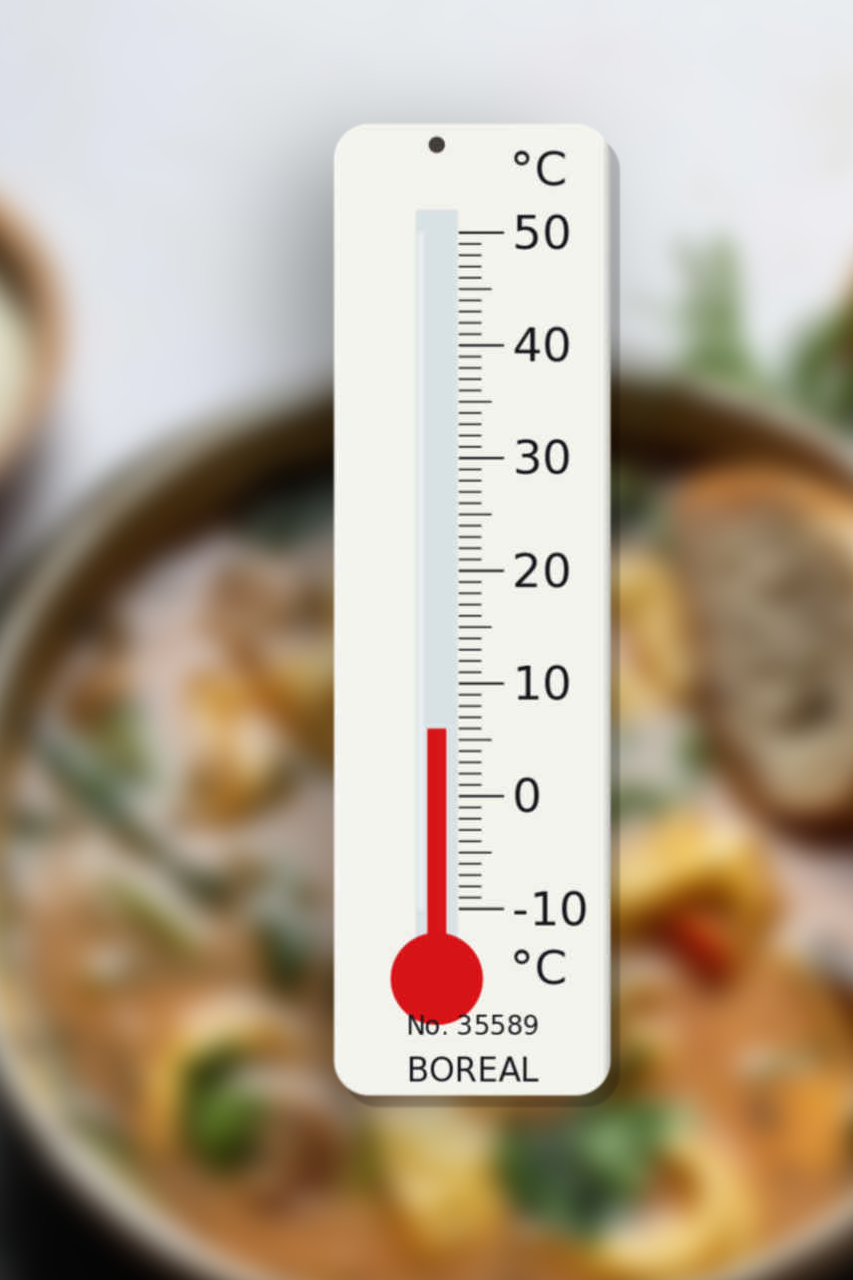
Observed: 6 °C
